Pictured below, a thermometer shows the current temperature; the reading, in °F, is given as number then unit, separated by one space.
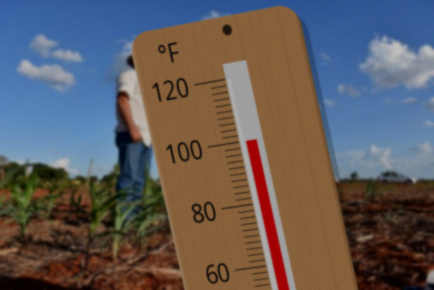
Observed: 100 °F
